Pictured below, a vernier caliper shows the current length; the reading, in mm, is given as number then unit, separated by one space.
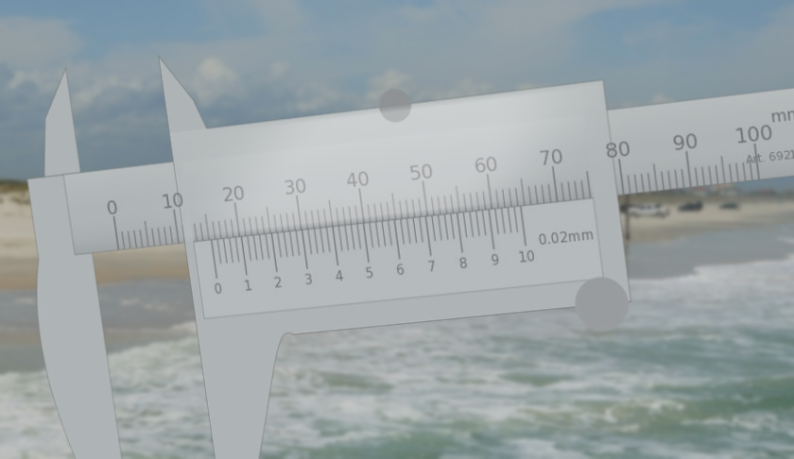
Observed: 15.4 mm
